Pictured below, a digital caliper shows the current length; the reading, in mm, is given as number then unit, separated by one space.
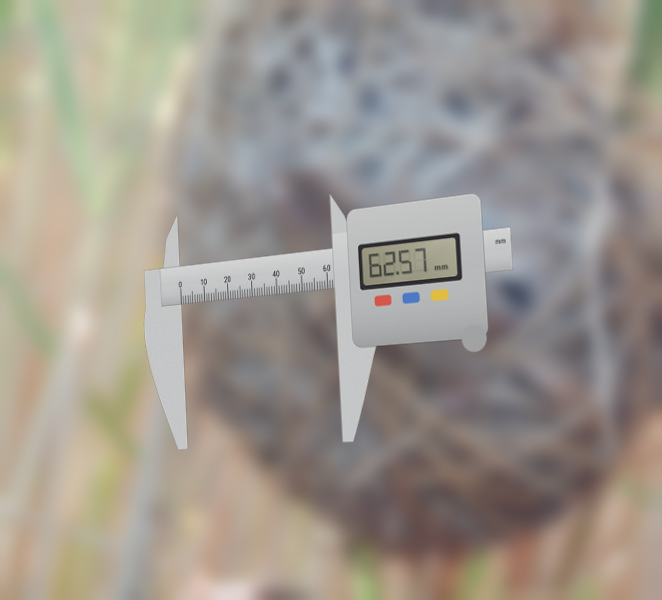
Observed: 62.57 mm
